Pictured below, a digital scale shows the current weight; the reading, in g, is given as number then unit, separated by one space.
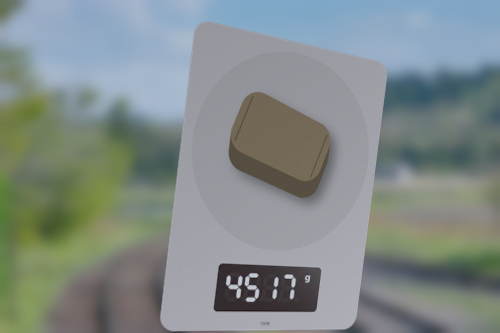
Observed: 4517 g
